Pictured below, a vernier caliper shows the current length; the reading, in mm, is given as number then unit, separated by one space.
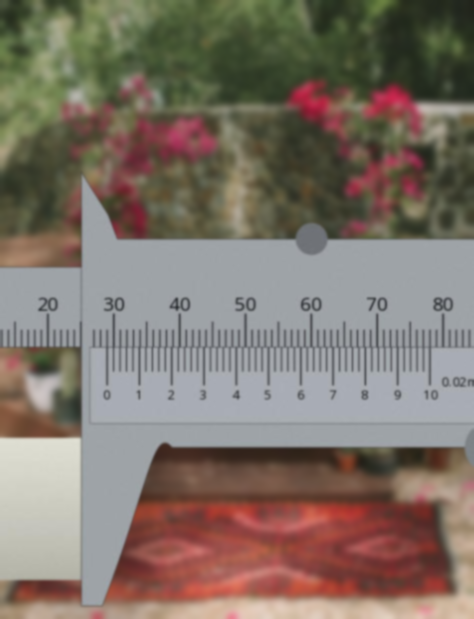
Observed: 29.0 mm
